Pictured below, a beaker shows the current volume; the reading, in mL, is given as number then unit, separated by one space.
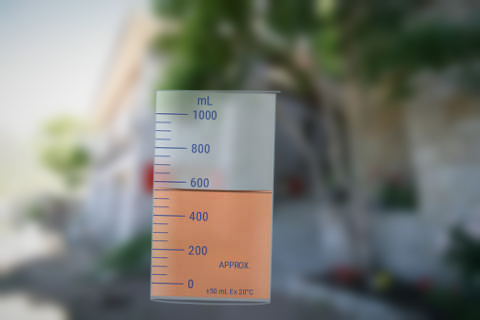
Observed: 550 mL
